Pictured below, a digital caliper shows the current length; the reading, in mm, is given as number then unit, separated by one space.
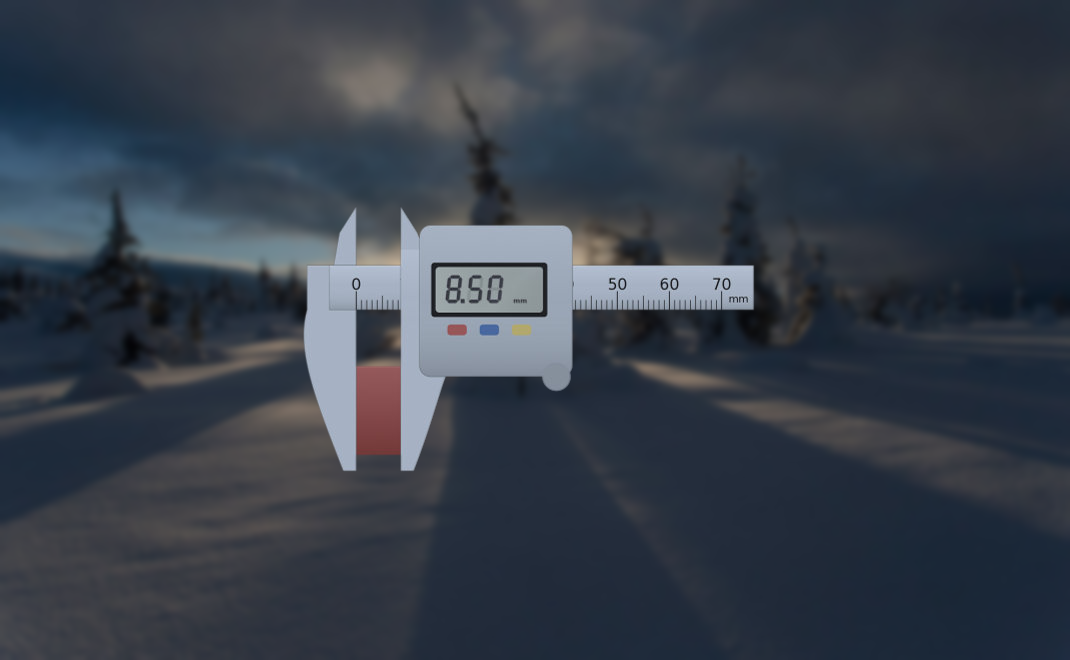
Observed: 8.50 mm
